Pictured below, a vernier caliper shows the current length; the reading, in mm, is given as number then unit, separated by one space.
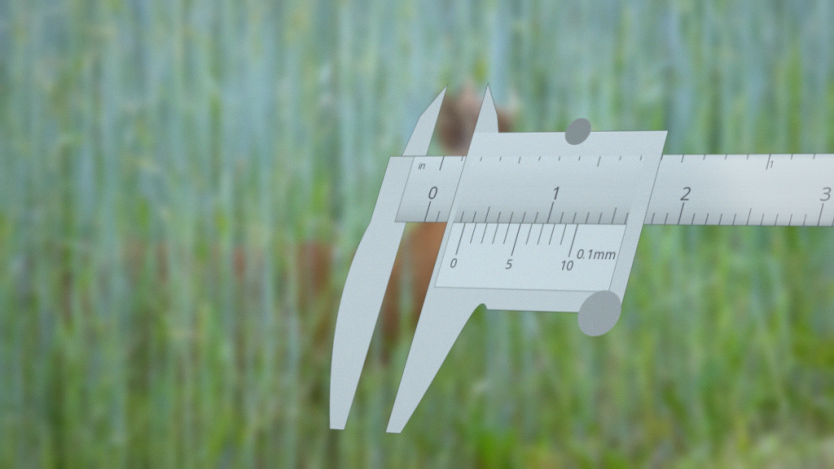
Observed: 3.4 mm
